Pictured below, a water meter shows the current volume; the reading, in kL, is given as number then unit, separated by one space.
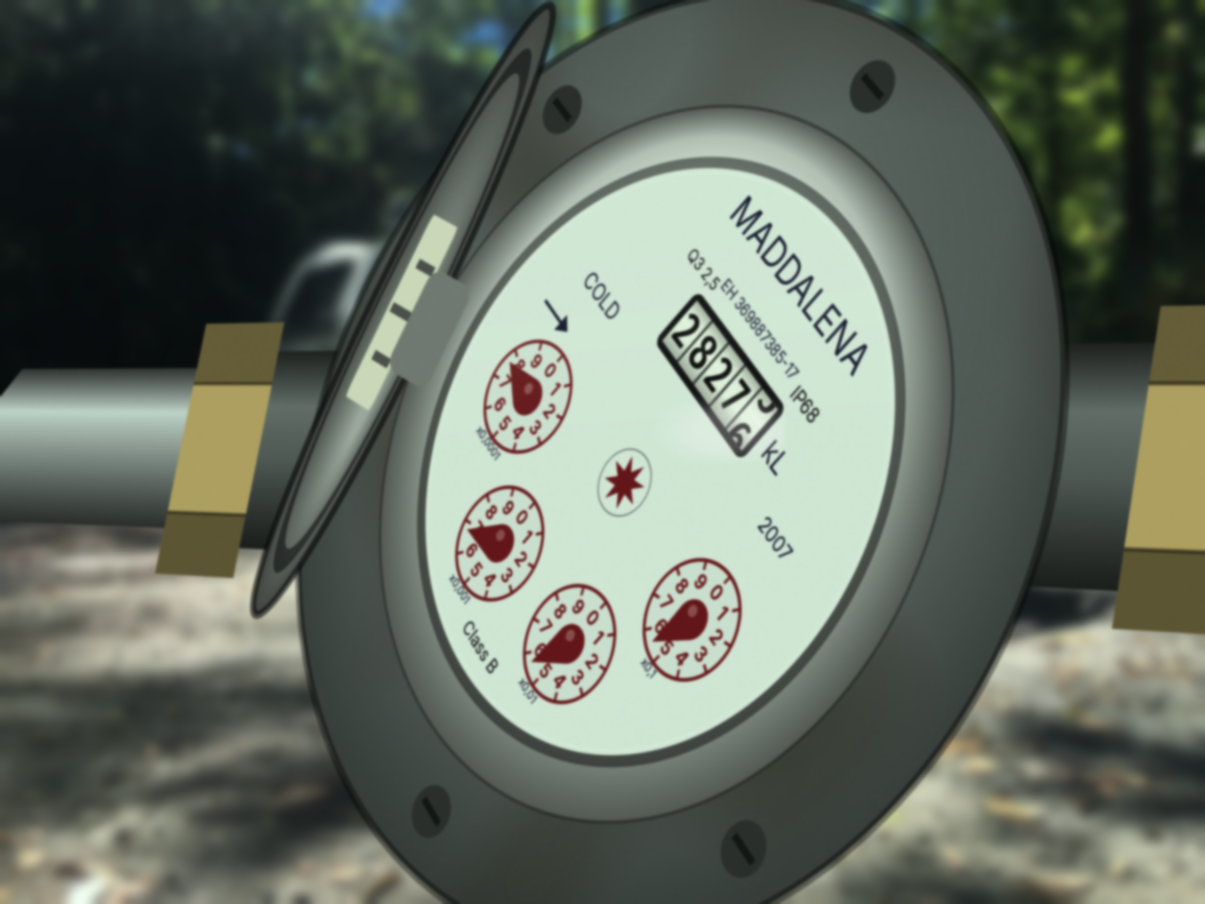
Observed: 28275.5567 kL
